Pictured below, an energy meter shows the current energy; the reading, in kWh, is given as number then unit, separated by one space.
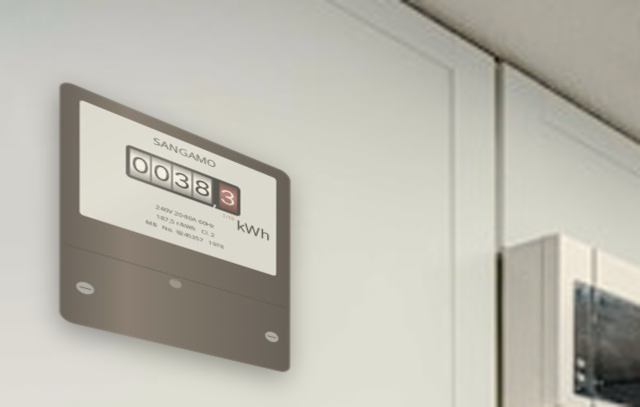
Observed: 38.3 kWh
